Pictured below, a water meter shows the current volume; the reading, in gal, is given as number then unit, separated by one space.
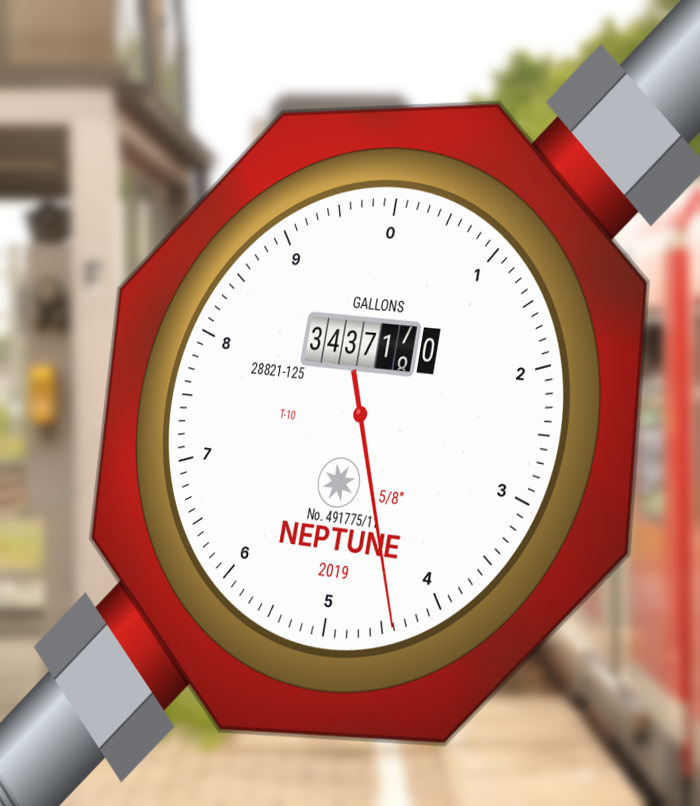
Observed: 3437174.4 gal
